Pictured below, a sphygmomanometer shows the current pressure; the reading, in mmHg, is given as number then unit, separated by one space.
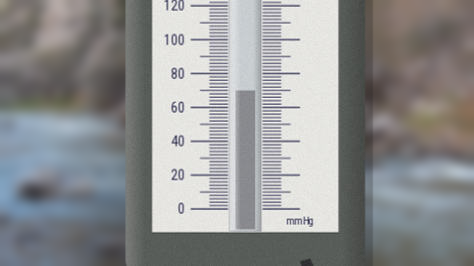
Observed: 70 mmHg
